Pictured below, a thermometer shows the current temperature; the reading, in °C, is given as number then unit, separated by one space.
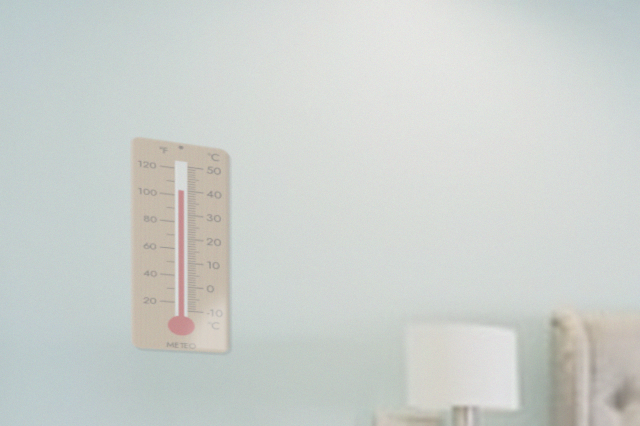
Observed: 40 °C
